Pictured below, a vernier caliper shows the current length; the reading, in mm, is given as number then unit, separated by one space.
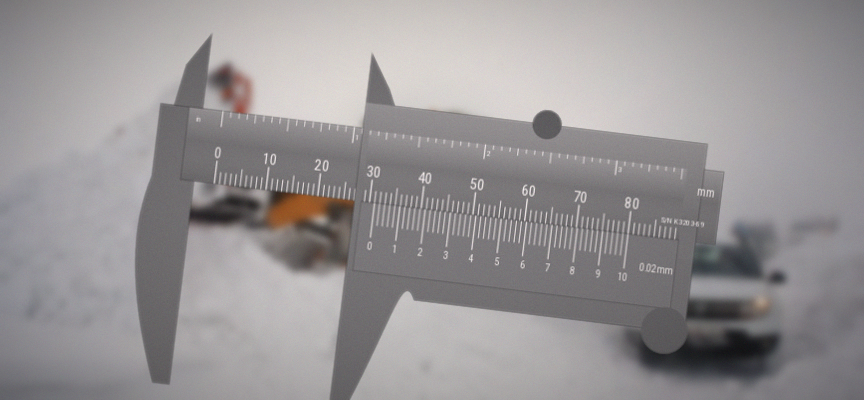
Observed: 31.0 mm
